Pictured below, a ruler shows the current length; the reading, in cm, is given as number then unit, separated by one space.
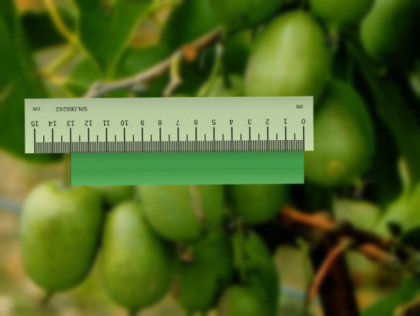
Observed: 13 cm
